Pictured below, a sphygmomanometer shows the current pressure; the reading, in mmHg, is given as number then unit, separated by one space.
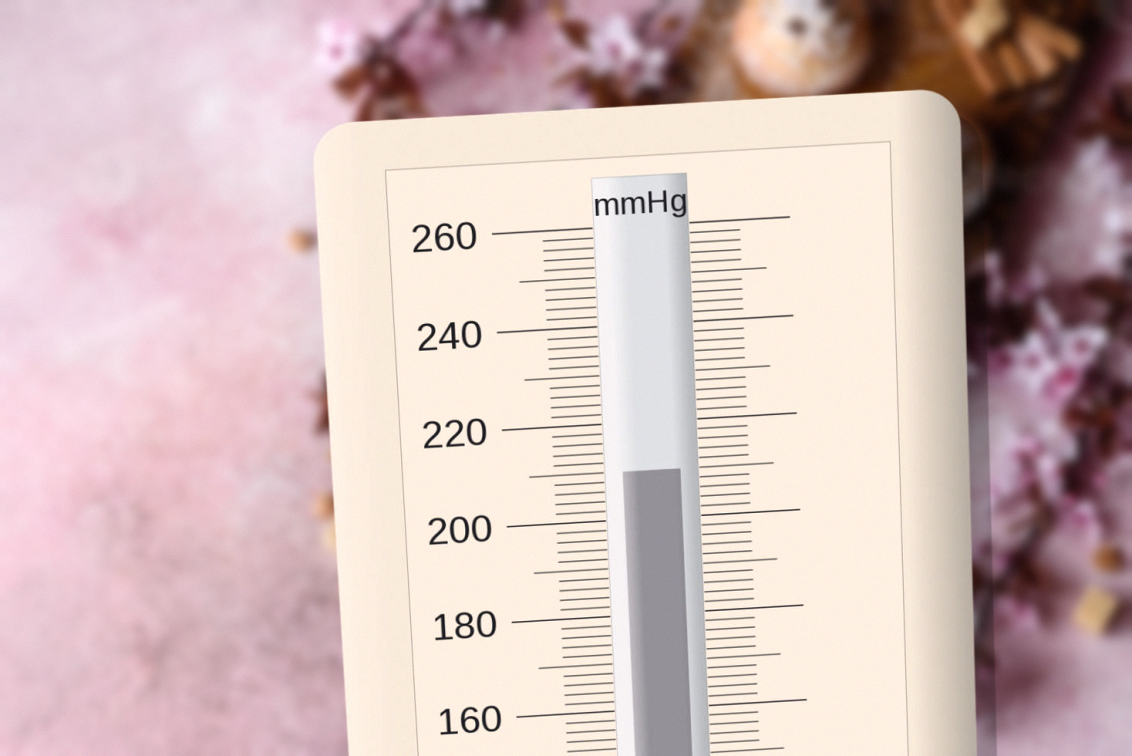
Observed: 210 mmHg
